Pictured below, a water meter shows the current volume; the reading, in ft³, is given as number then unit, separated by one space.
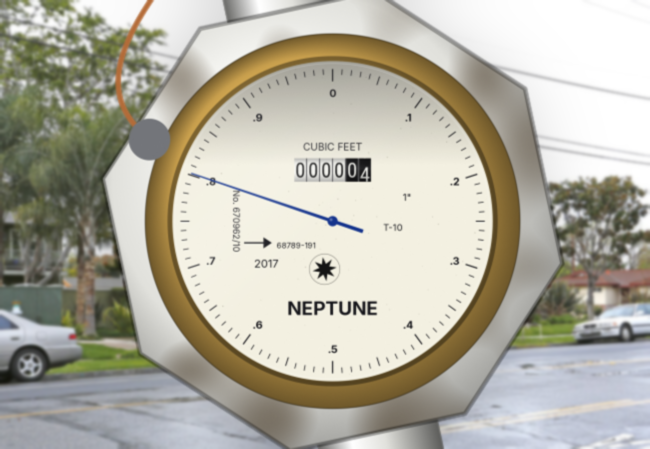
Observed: 3.80 ft³
